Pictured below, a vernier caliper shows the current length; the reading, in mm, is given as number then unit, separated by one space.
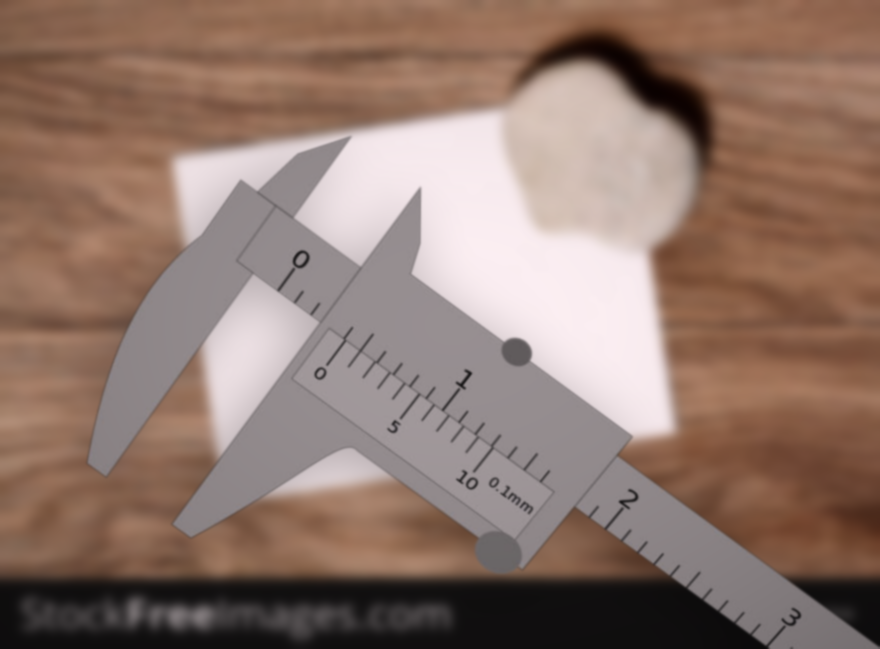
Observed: 4.1 mm
